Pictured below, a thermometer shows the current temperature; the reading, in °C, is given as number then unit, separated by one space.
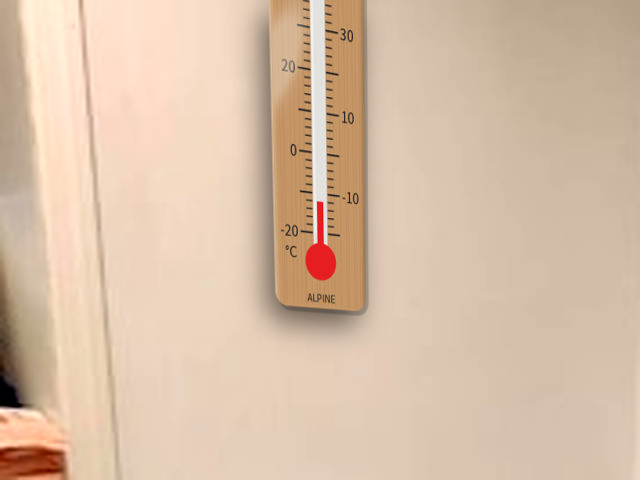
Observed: -12 °C
